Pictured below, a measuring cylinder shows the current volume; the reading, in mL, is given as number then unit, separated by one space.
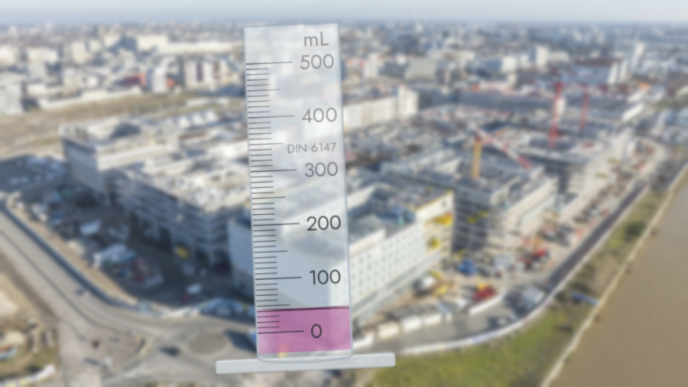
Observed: 40 mL
